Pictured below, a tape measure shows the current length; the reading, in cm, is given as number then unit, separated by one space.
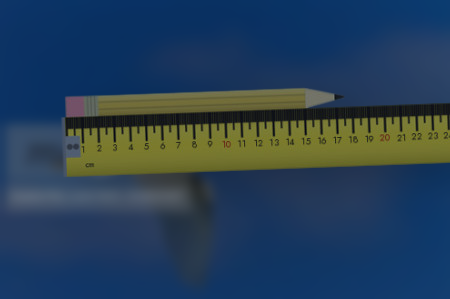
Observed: 17.5 cm
